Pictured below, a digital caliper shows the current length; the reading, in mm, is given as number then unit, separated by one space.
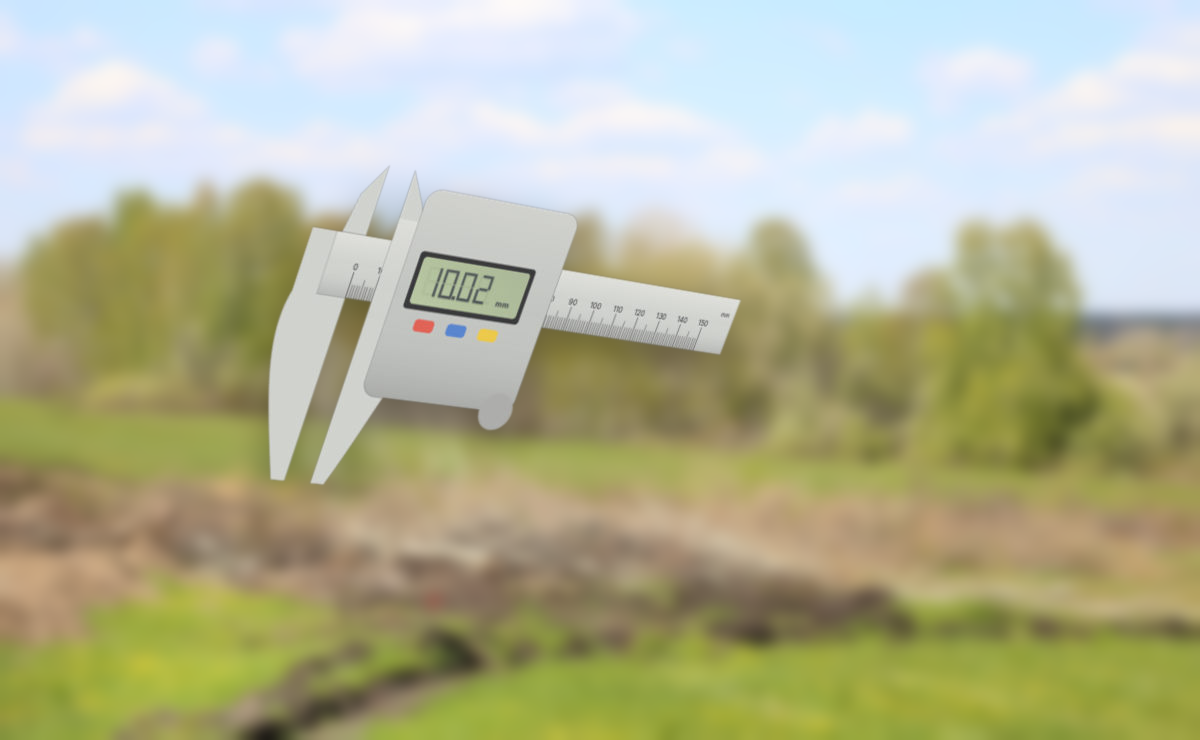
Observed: 10.02 mm
